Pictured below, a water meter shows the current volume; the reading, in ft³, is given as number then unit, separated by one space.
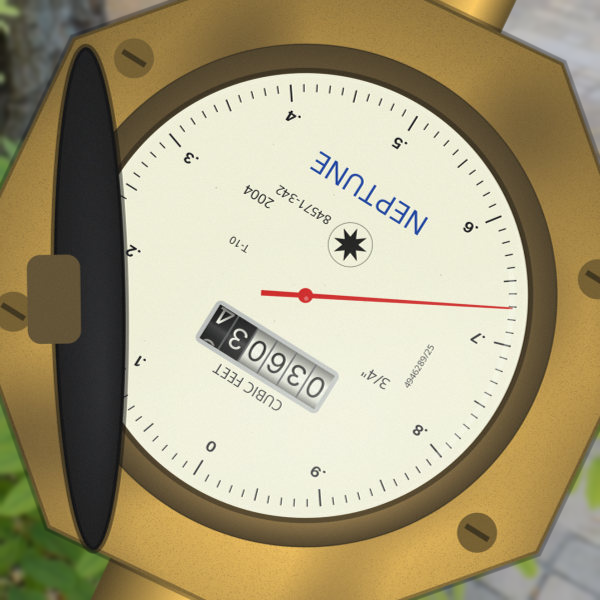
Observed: 36033.67 ft³
